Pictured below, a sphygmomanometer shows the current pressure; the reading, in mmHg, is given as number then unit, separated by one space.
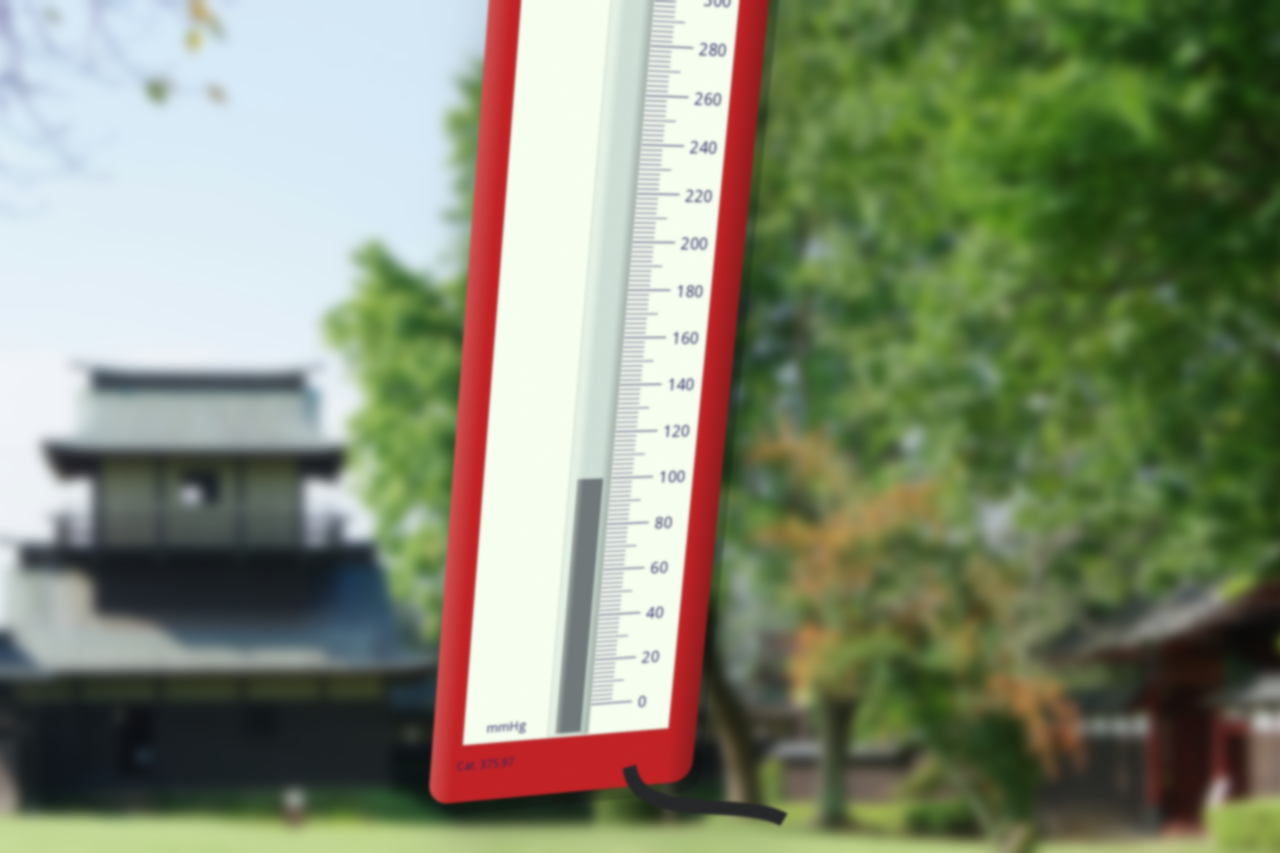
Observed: 100 mmHg
